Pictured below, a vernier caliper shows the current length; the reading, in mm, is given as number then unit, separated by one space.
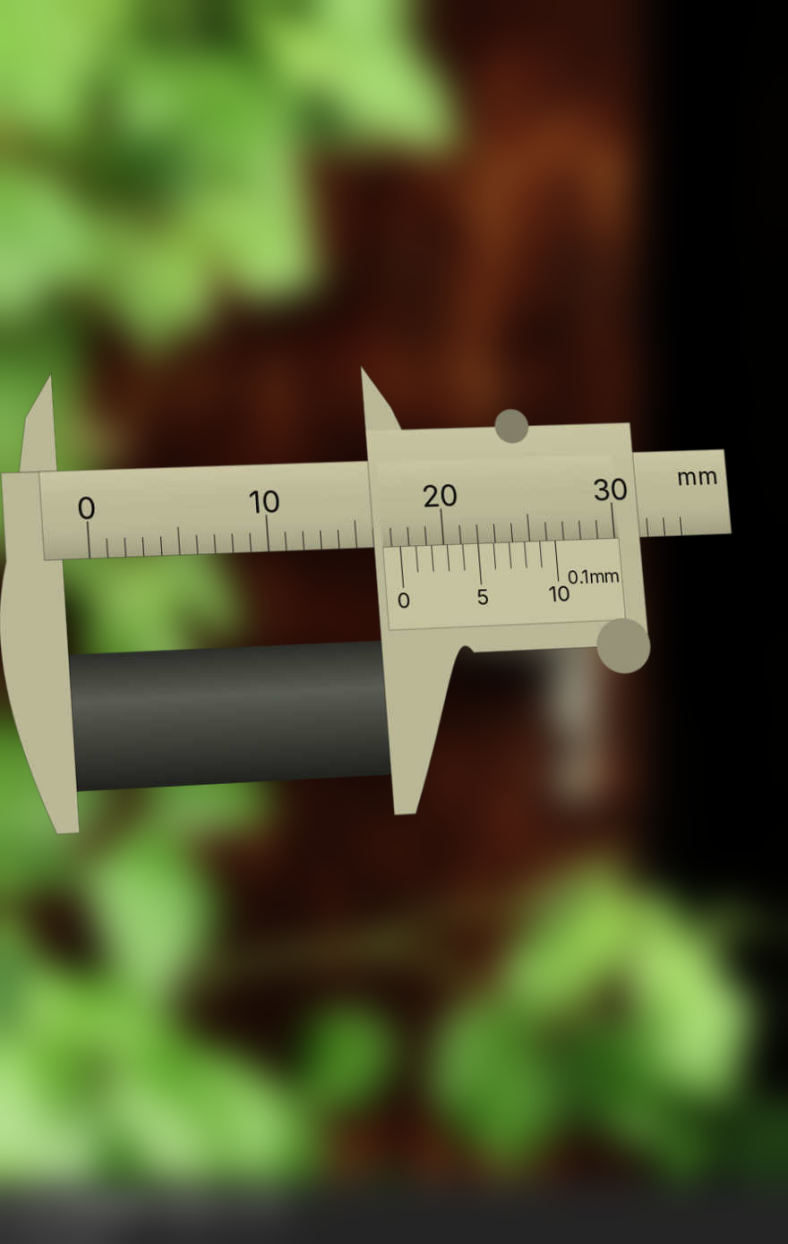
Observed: 17.5 mm
